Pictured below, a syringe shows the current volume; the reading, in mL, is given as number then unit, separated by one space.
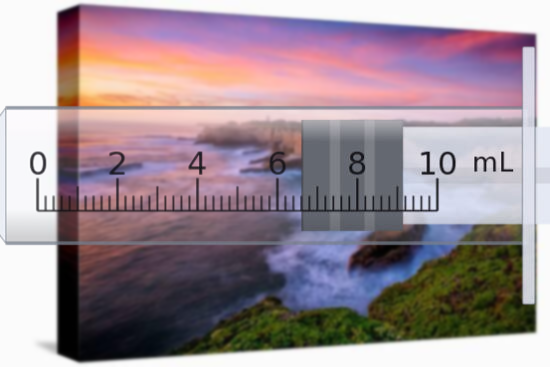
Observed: 6.6 mL
